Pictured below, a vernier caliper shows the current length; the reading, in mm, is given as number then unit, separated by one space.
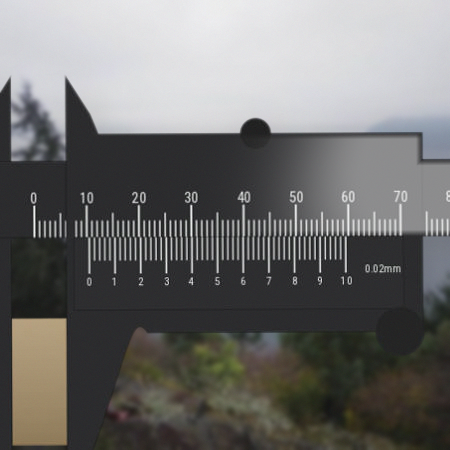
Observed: 10.5 mm
